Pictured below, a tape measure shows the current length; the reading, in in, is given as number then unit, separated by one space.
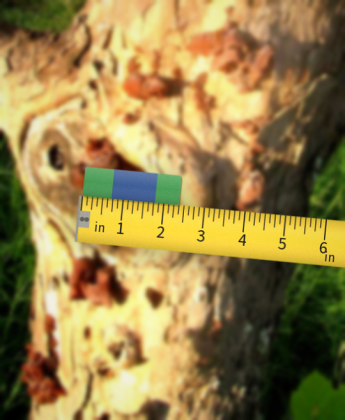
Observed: 2.375 in
